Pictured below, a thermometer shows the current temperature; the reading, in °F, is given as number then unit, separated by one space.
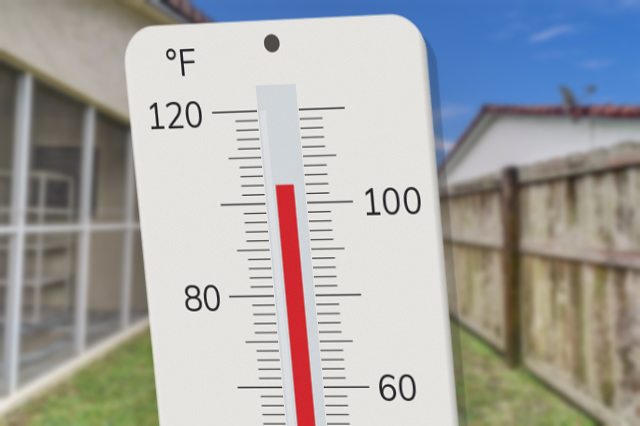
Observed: 104 °F
